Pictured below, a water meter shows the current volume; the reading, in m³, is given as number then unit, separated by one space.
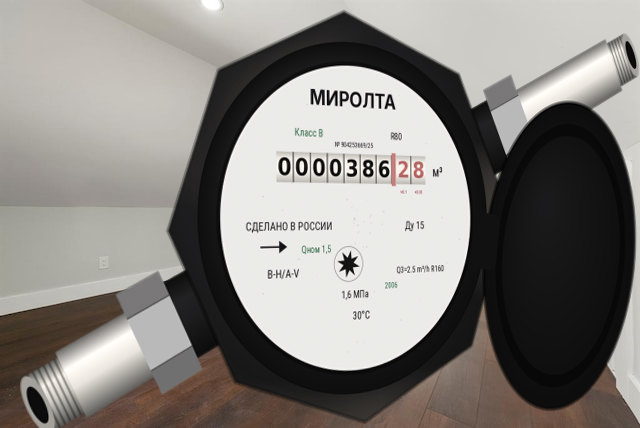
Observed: 386.28 m³
